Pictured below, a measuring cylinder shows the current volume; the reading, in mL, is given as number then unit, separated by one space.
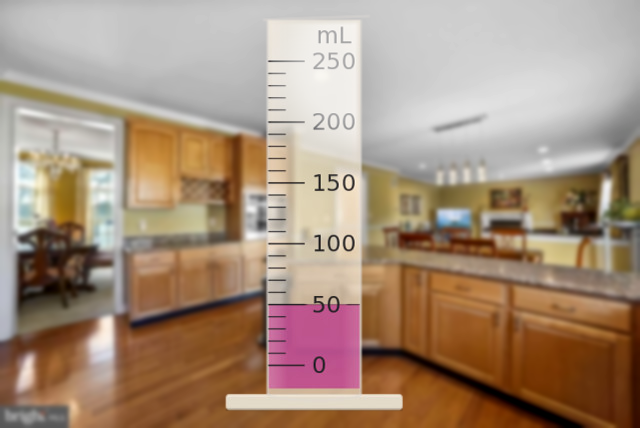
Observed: 50 mL
